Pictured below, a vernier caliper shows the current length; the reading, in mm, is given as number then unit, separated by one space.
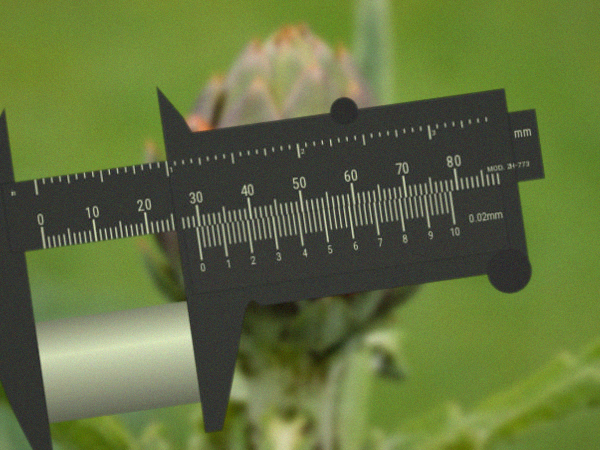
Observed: 29.5 mm
